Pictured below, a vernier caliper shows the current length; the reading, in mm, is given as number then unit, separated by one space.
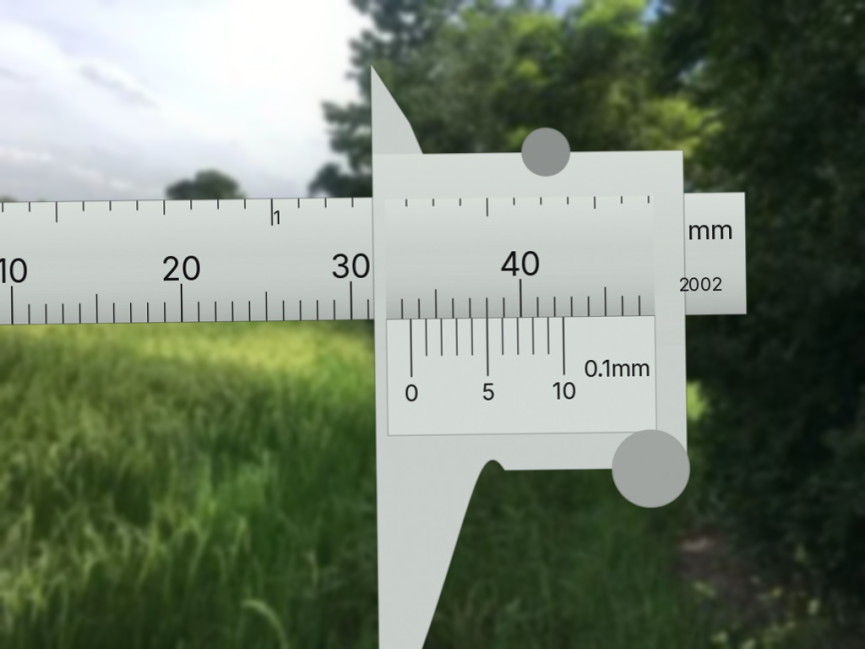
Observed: 33.5 mm
